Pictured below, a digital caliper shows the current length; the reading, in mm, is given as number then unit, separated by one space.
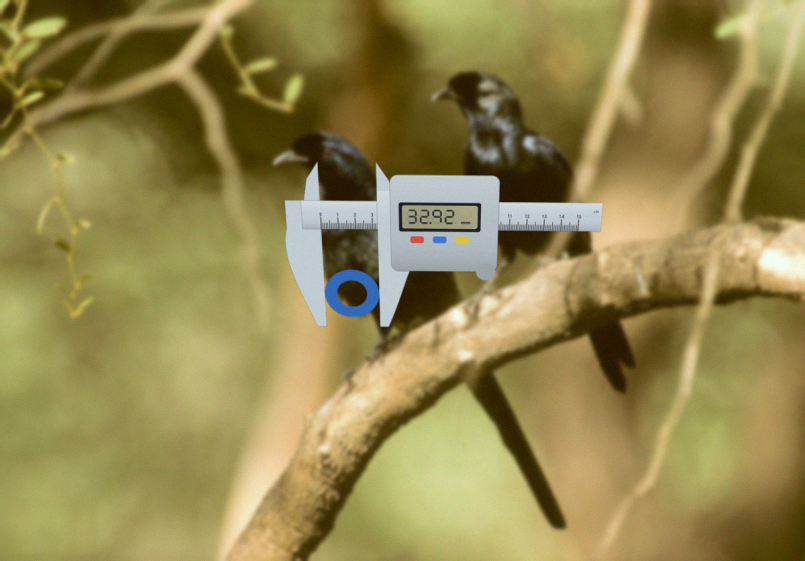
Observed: 32.92 mm
